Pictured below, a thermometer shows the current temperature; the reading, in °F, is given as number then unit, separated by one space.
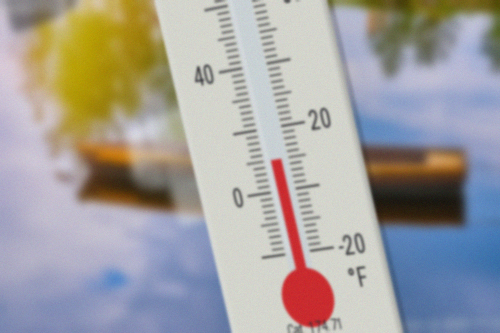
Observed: 10 °F
